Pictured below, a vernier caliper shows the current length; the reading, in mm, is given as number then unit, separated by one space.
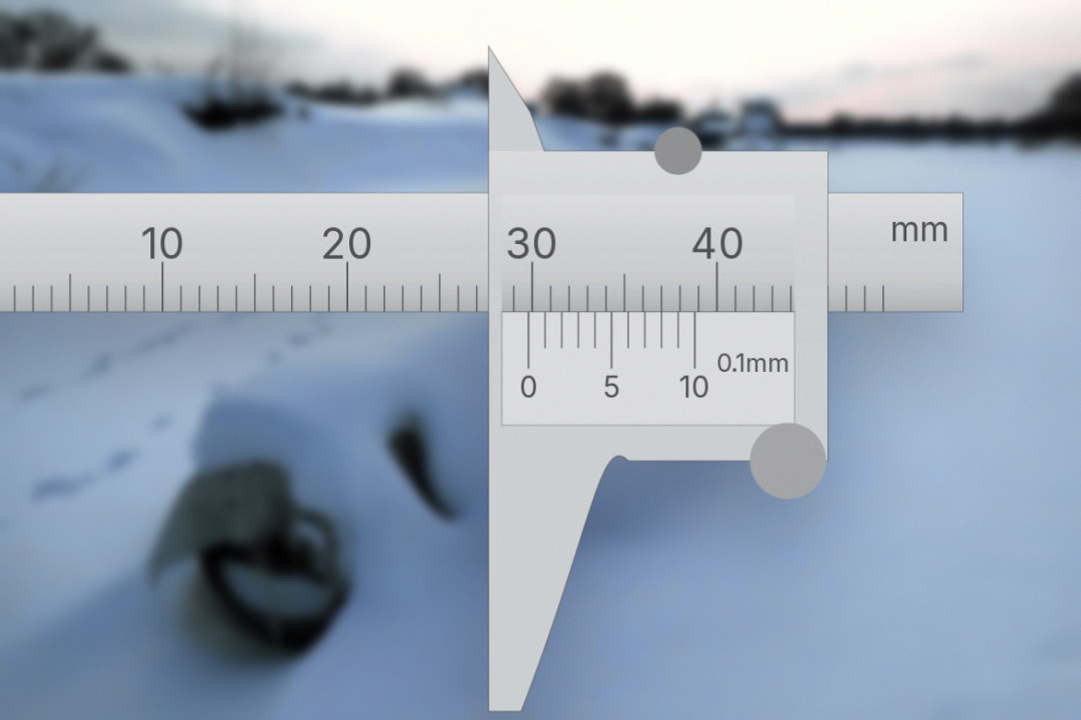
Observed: 29.8 mm
